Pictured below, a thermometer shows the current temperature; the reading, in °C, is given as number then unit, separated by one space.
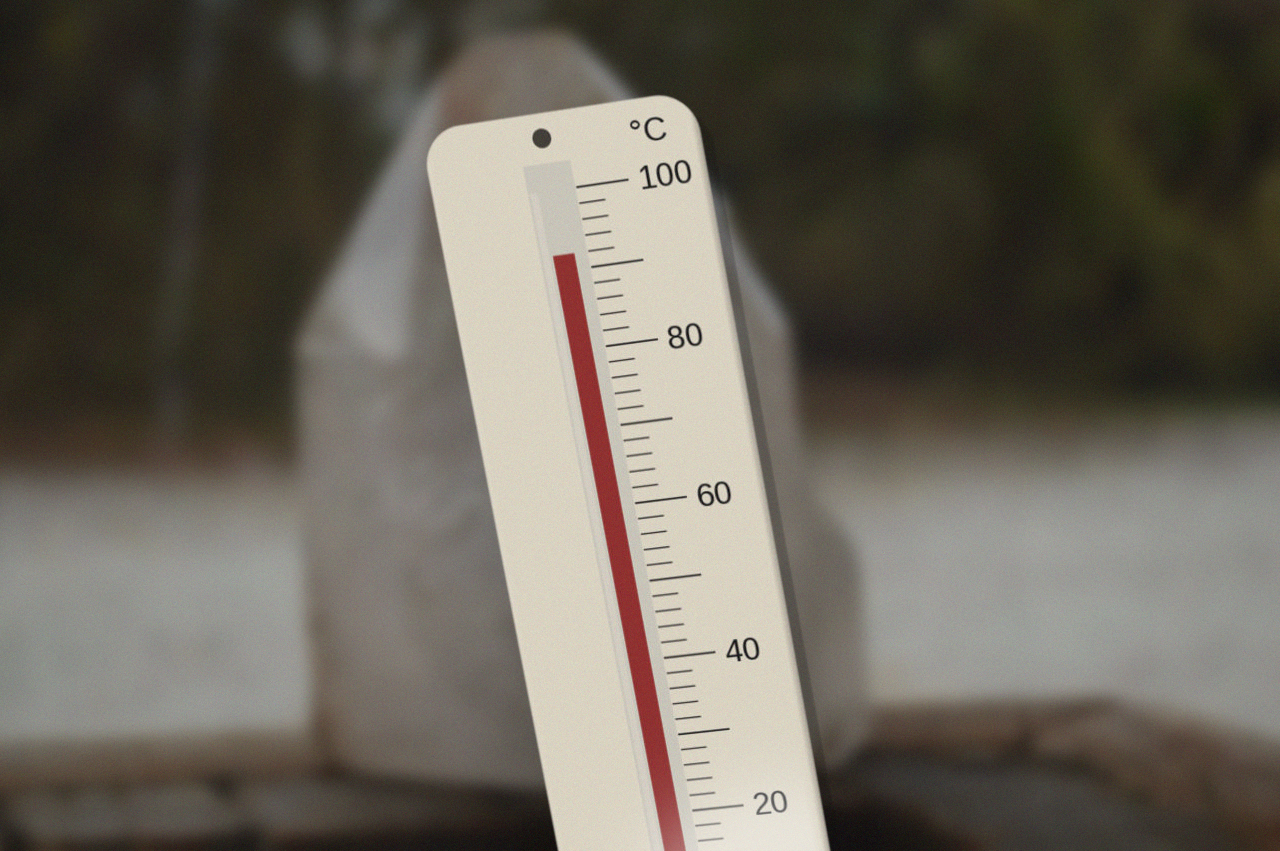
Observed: 92 °C
